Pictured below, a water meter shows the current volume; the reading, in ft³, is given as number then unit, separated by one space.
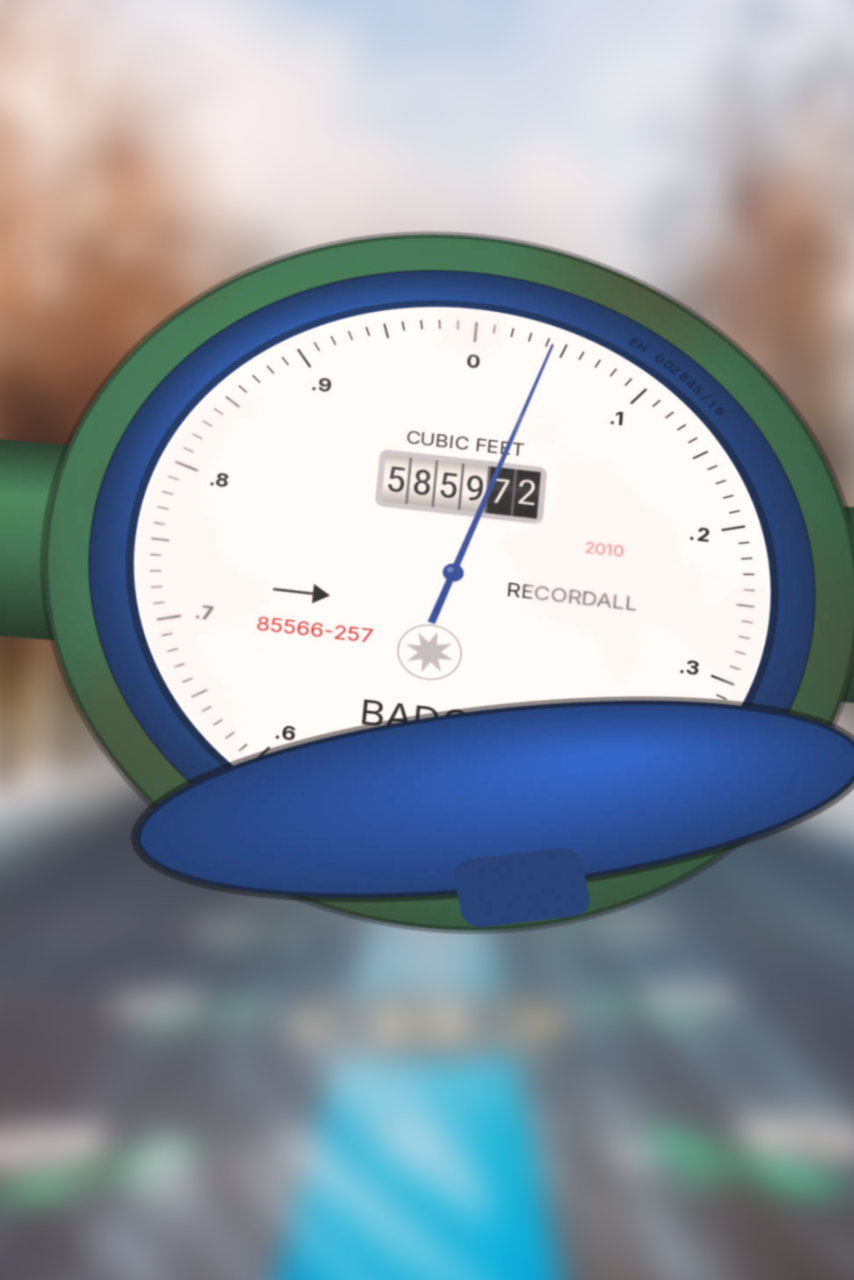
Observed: 585972.04 ft³
